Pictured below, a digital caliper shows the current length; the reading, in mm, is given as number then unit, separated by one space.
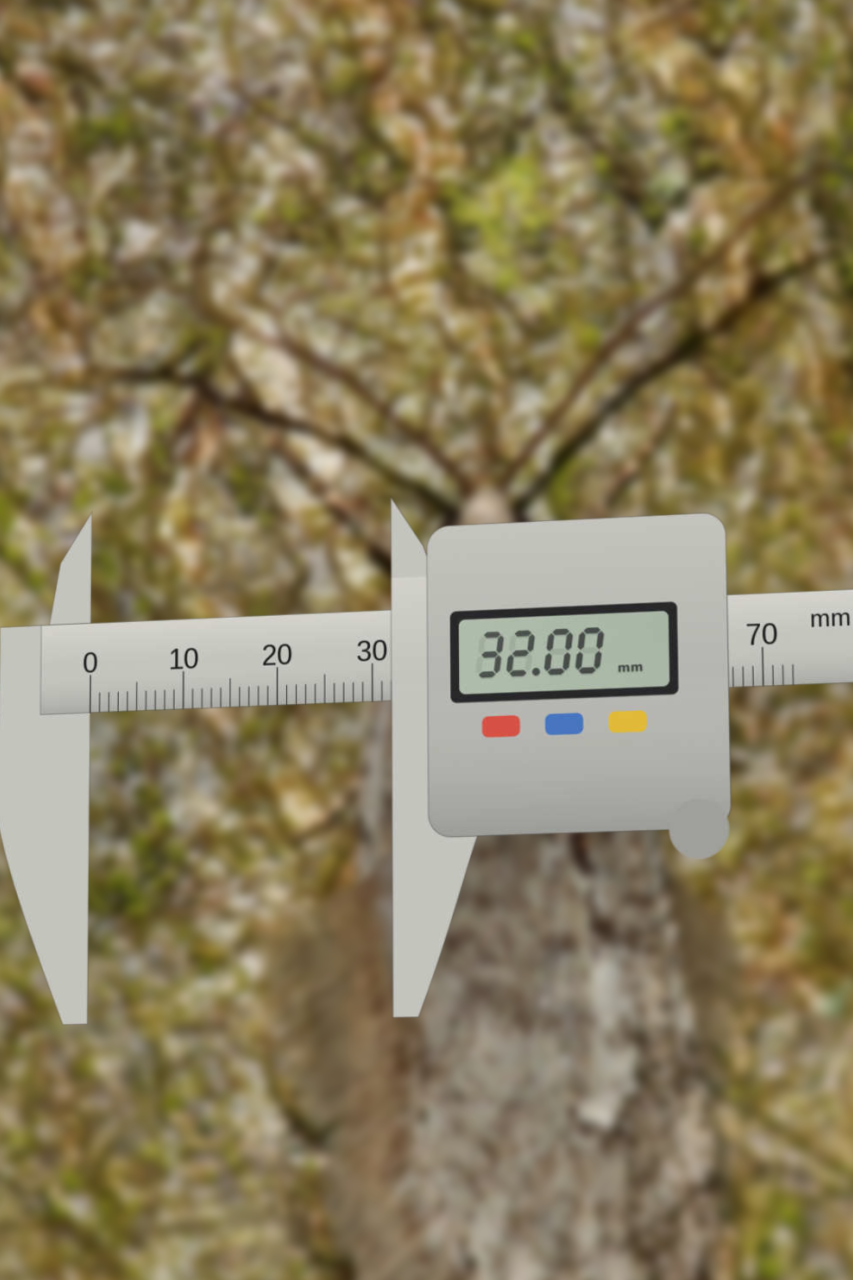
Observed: 32.00 mm
